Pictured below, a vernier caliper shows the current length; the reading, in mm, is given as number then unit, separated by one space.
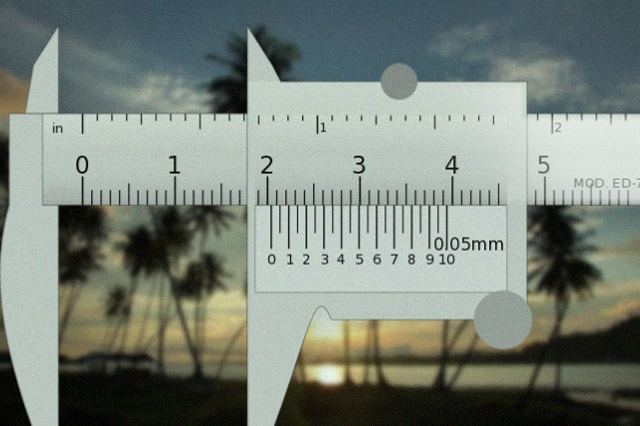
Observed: 20.4 mm
